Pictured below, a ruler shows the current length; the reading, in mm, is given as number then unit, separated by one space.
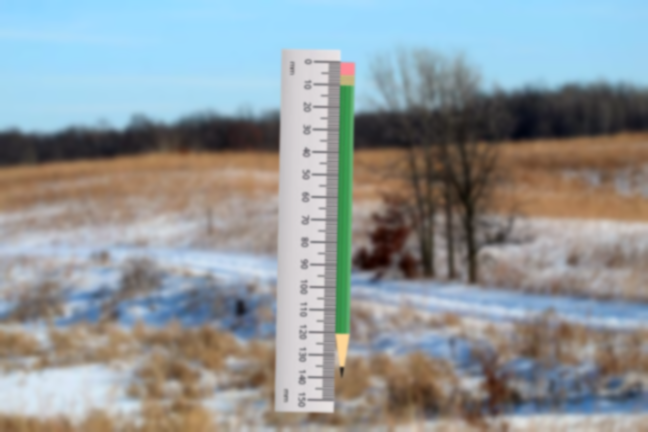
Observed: 140 mm
